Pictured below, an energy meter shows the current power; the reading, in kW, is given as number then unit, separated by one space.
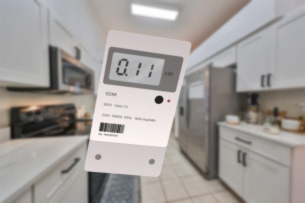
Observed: 0.11 kW
